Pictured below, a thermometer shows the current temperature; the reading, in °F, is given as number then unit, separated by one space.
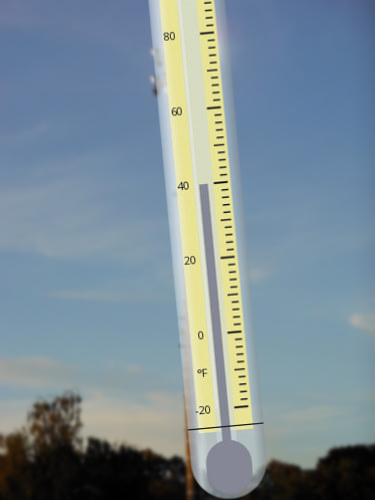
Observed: 40 °F
